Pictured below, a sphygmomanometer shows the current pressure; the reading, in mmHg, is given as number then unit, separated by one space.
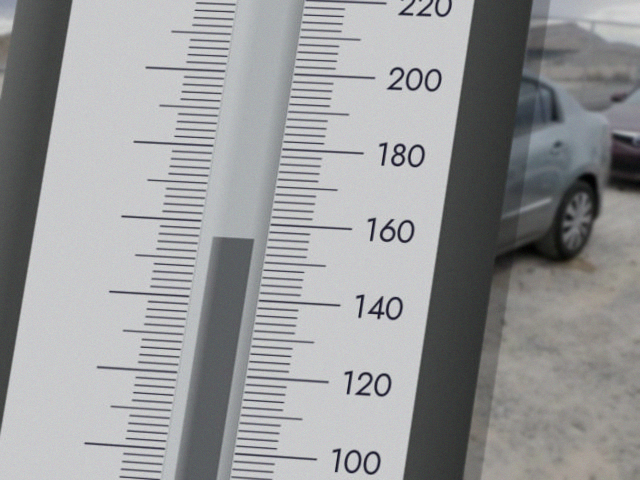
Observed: 156 mmHg
